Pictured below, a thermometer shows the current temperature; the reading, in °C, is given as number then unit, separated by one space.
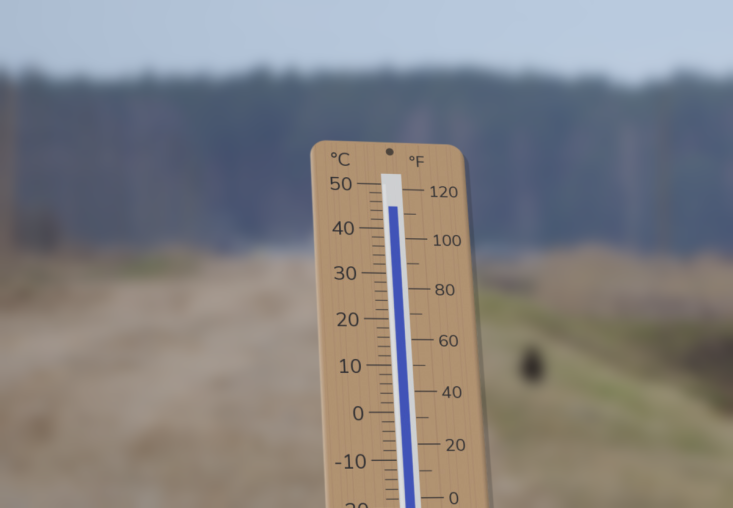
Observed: 45 °C
